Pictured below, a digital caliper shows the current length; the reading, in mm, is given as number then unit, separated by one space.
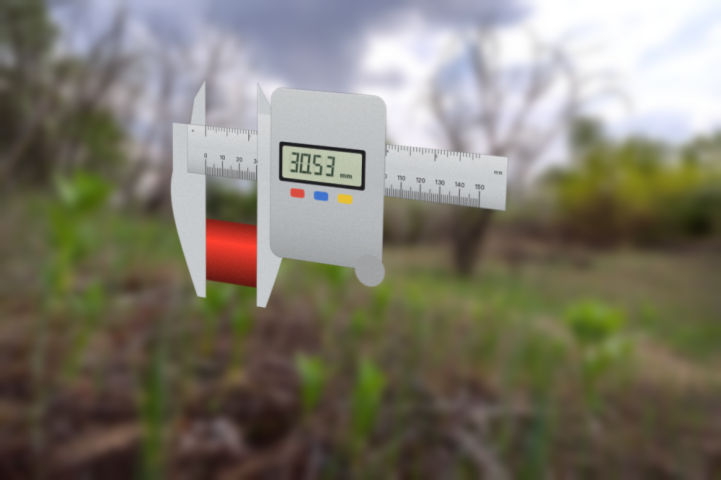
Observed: 30.53 mm
